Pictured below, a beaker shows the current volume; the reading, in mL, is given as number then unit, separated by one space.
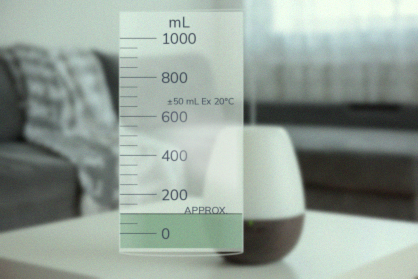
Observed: 100 mL
